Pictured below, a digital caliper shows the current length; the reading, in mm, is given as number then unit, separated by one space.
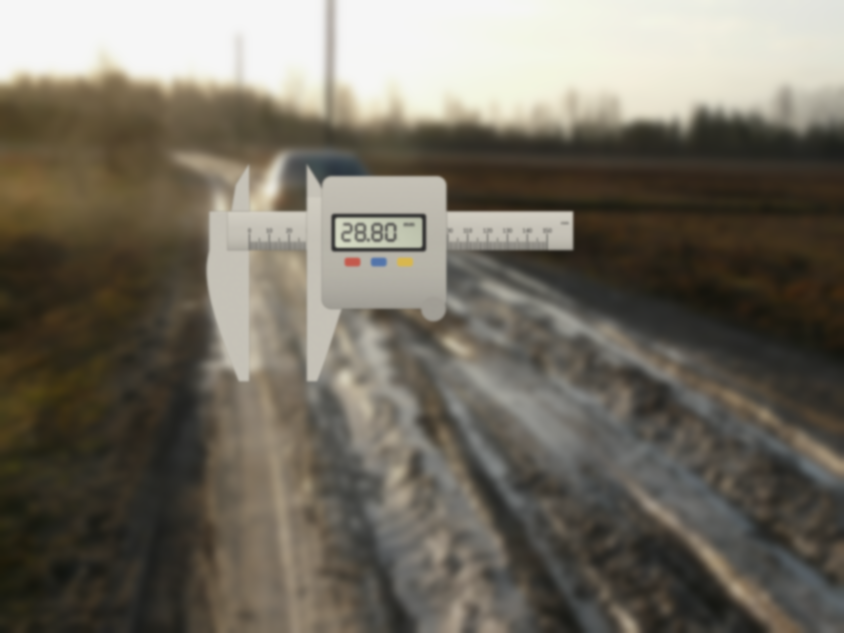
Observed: 28.80 mm
